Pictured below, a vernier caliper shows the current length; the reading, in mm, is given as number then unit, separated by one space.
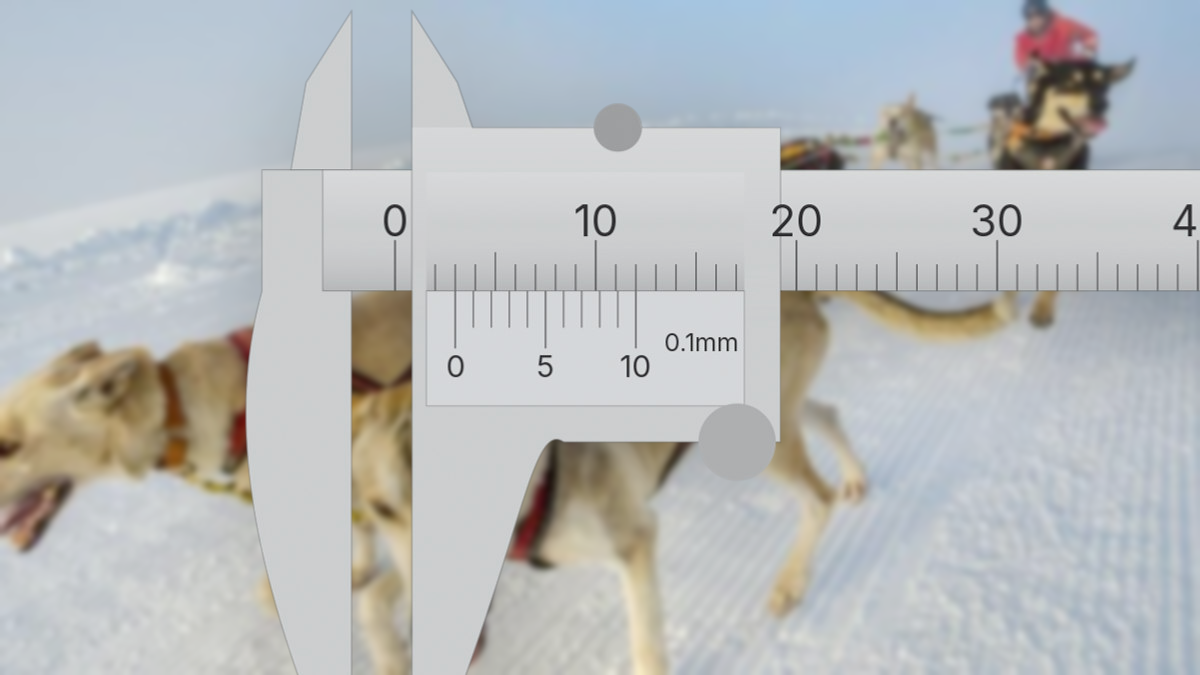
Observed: 3.0 mm
